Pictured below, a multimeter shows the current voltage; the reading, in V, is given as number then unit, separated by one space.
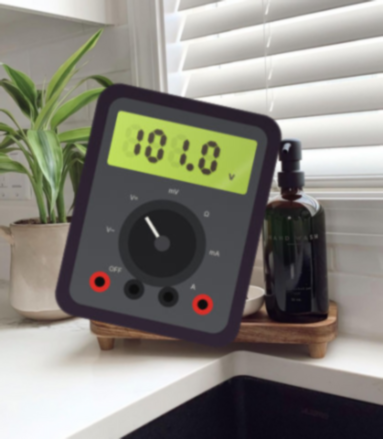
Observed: 101.0 V
